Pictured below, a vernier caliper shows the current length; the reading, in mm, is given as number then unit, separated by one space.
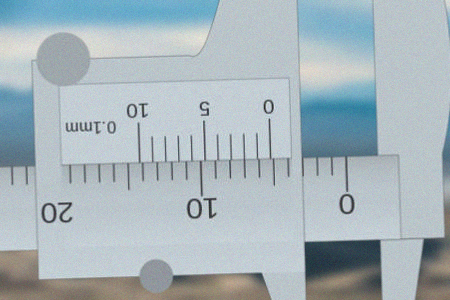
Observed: 5.2 mm
